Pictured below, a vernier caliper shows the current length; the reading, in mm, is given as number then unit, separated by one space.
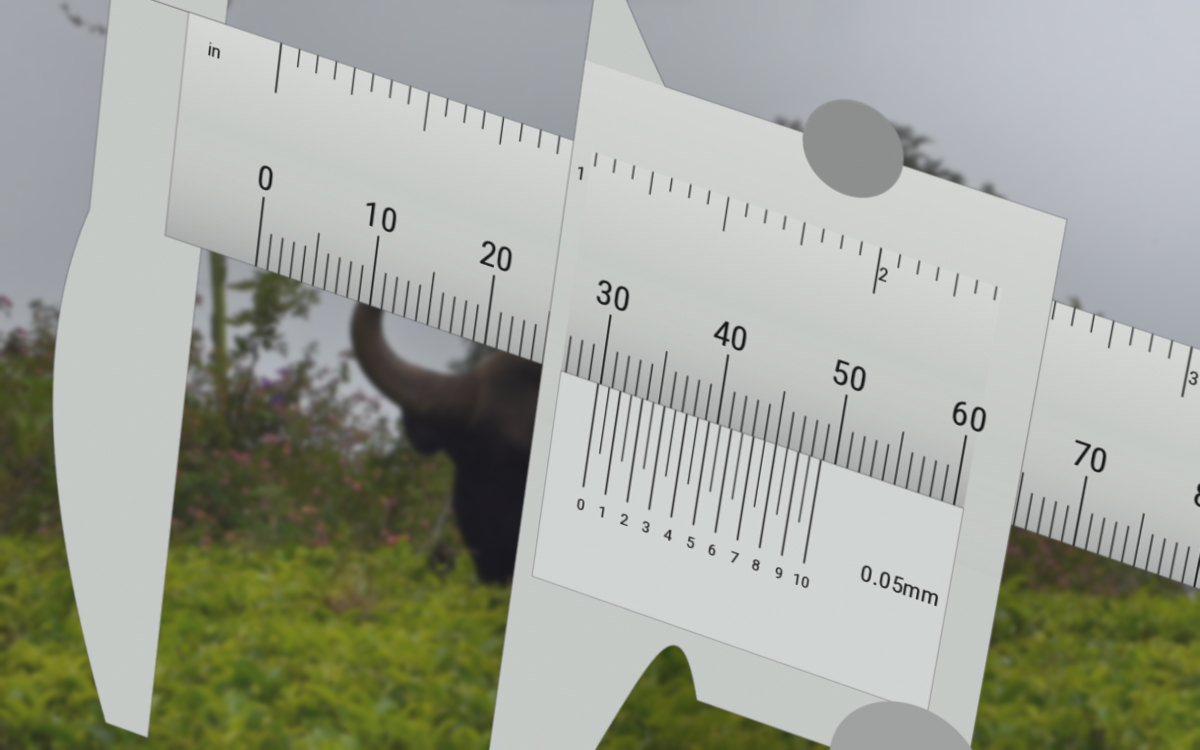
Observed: 29.8 mm
